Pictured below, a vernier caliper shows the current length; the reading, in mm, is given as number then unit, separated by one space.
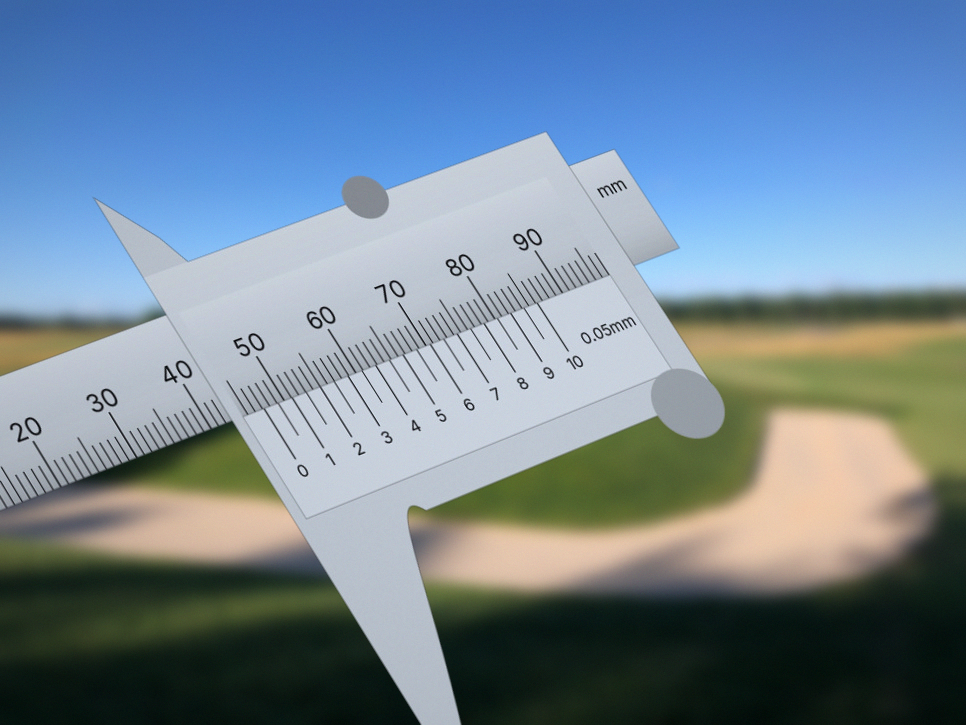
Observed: 47.2 mm
